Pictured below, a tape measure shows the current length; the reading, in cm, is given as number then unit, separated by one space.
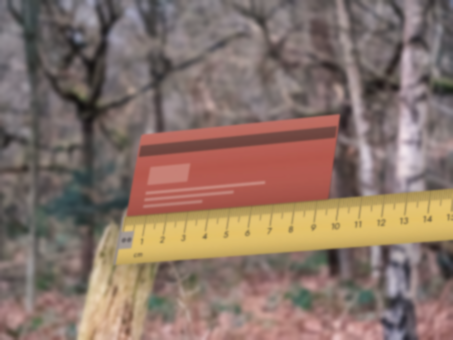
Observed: 9.5 cm
